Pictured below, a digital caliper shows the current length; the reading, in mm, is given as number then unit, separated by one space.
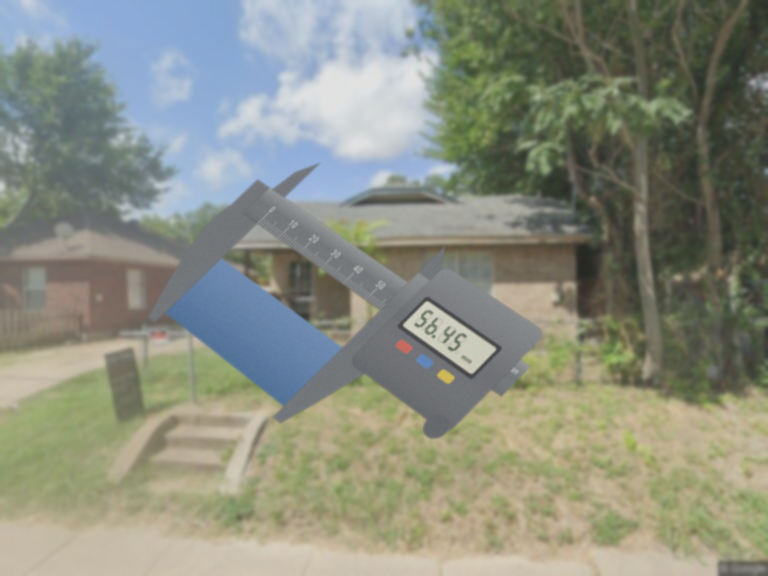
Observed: 56.45 mm
